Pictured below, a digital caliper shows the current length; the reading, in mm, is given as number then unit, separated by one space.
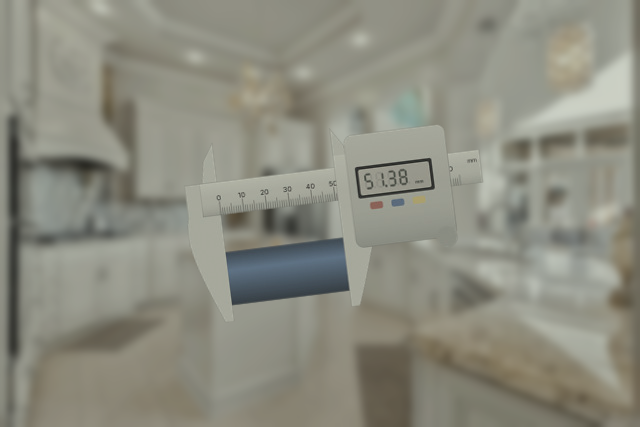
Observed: 51.38 mm
